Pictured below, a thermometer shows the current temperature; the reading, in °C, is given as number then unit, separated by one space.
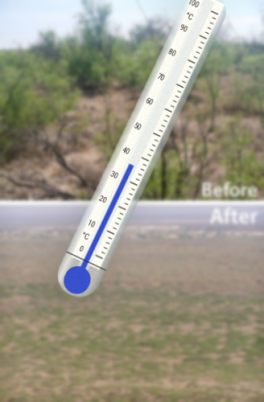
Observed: 36 °C
